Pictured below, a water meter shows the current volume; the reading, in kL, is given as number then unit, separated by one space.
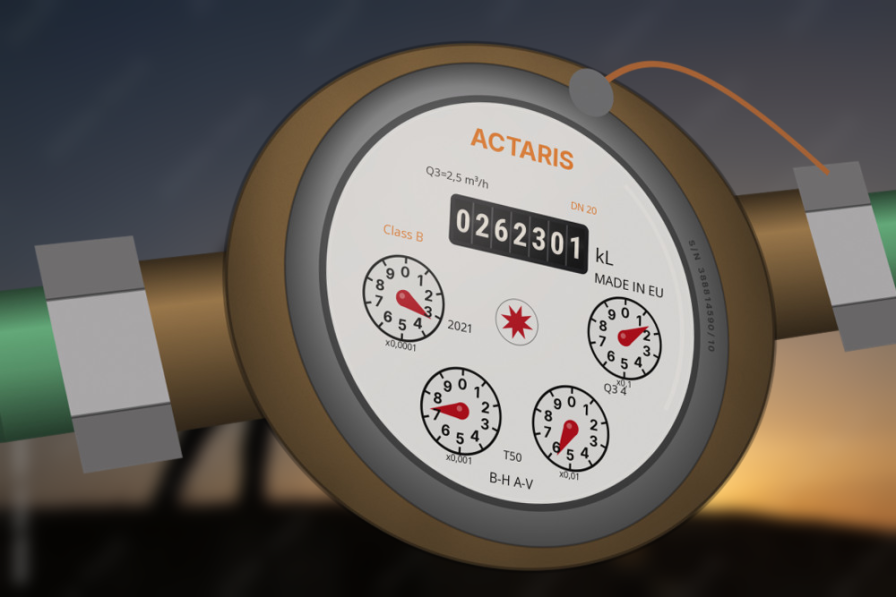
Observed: 262301.1573 kL
